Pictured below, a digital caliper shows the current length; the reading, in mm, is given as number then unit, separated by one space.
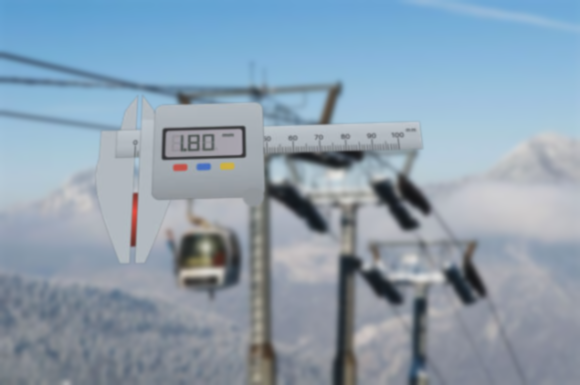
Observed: 1.80 mm
